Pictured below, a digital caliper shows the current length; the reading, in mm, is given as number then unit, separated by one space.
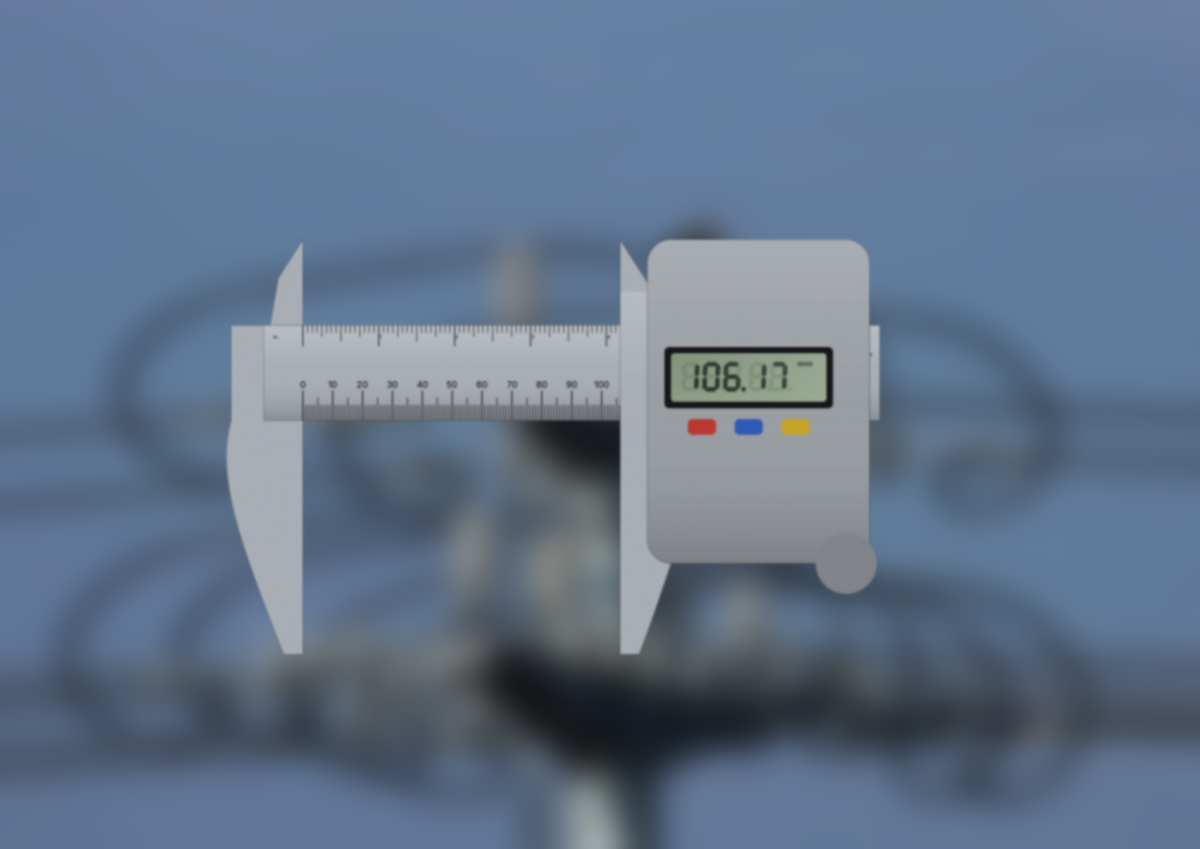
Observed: 106.17 mm
